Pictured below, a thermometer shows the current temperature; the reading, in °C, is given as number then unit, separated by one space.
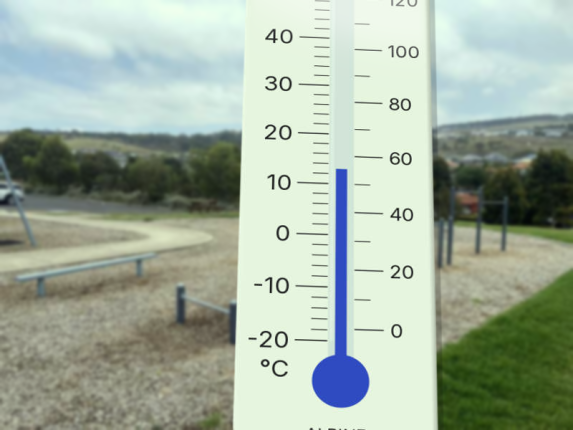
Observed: 13 °C
